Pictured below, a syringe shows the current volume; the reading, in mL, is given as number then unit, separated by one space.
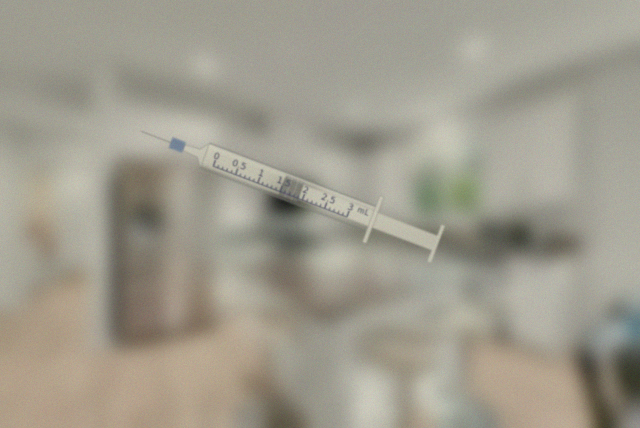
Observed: 1.5 mL
